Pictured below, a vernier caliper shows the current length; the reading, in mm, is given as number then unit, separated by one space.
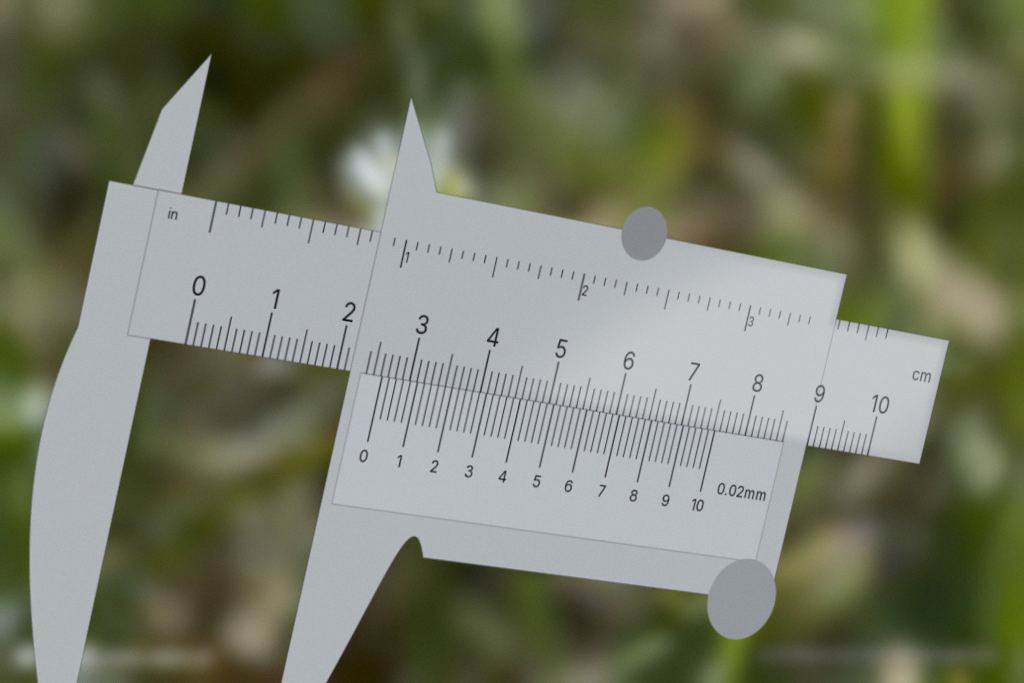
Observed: 26.2 mm
